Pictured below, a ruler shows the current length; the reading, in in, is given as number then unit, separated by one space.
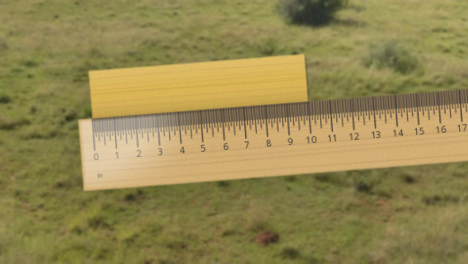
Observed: 10 in
